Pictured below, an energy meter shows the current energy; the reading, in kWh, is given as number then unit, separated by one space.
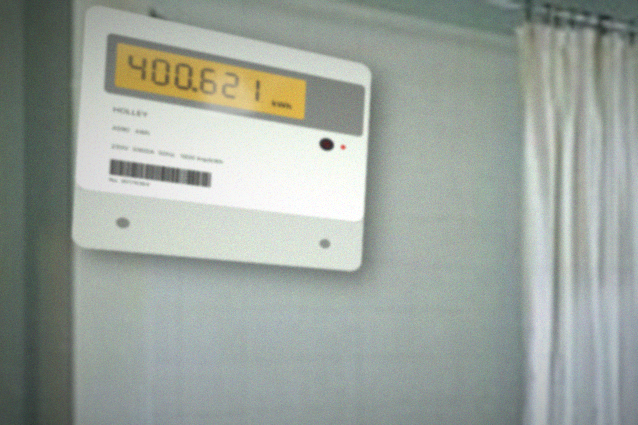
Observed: 400.621 kWh
